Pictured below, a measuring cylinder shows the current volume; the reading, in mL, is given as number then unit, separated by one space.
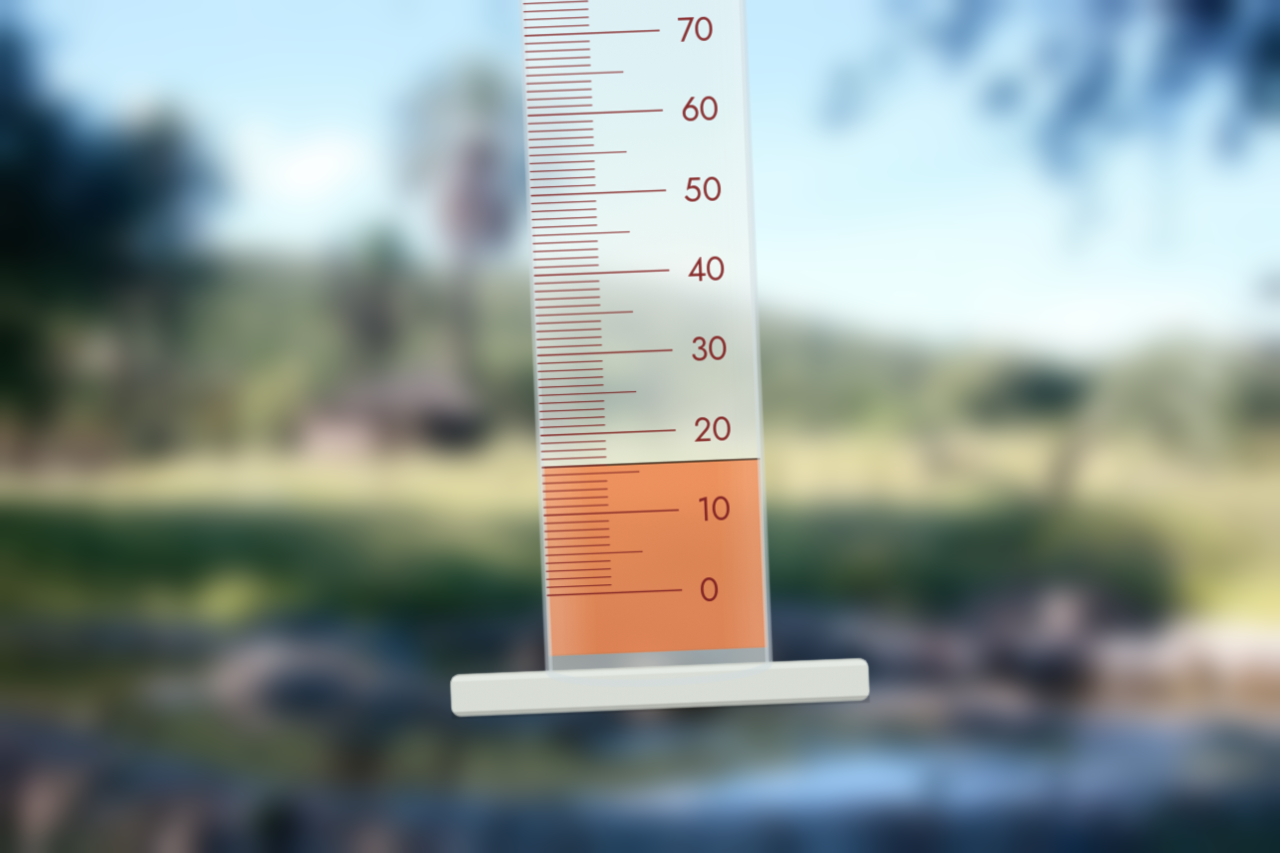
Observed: 16 mL
